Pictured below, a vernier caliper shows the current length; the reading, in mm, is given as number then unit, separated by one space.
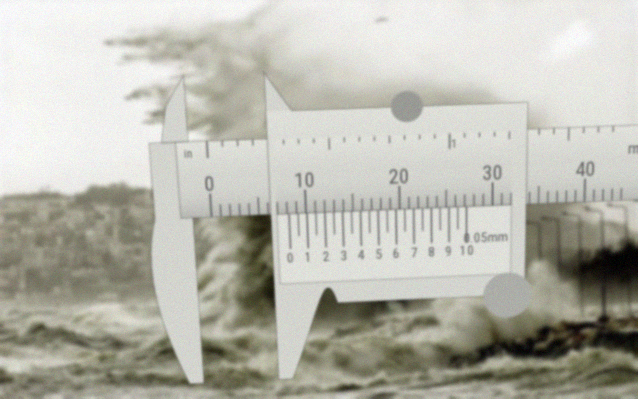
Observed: 8.2 mm
